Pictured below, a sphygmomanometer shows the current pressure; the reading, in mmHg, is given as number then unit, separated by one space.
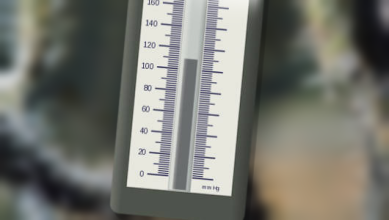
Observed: 110 mmHg
